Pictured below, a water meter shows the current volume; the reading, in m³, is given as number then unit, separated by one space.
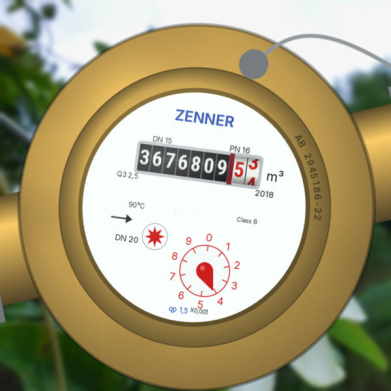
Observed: 3676809.534 m³
